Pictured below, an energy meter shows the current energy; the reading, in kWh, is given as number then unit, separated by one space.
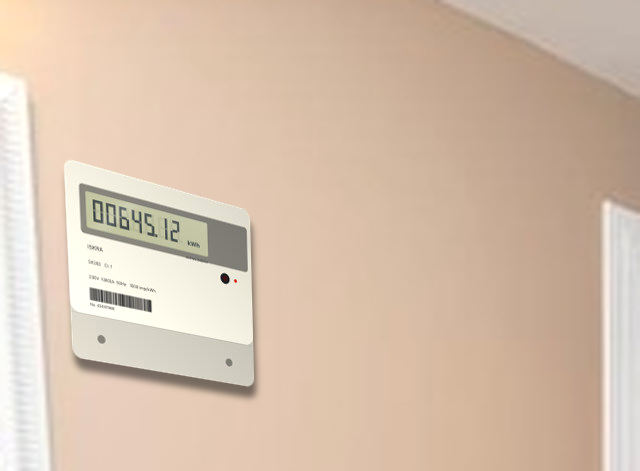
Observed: 645.12 kWh
